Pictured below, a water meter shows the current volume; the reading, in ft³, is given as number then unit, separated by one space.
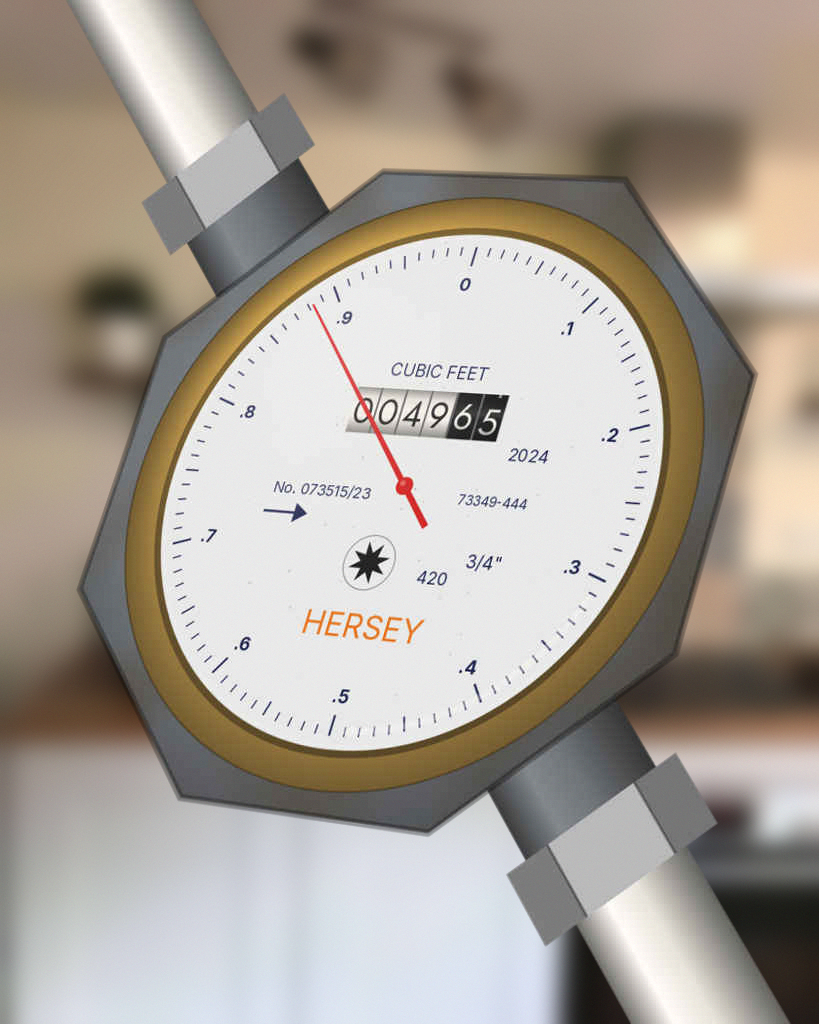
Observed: 4964.88 ft³
